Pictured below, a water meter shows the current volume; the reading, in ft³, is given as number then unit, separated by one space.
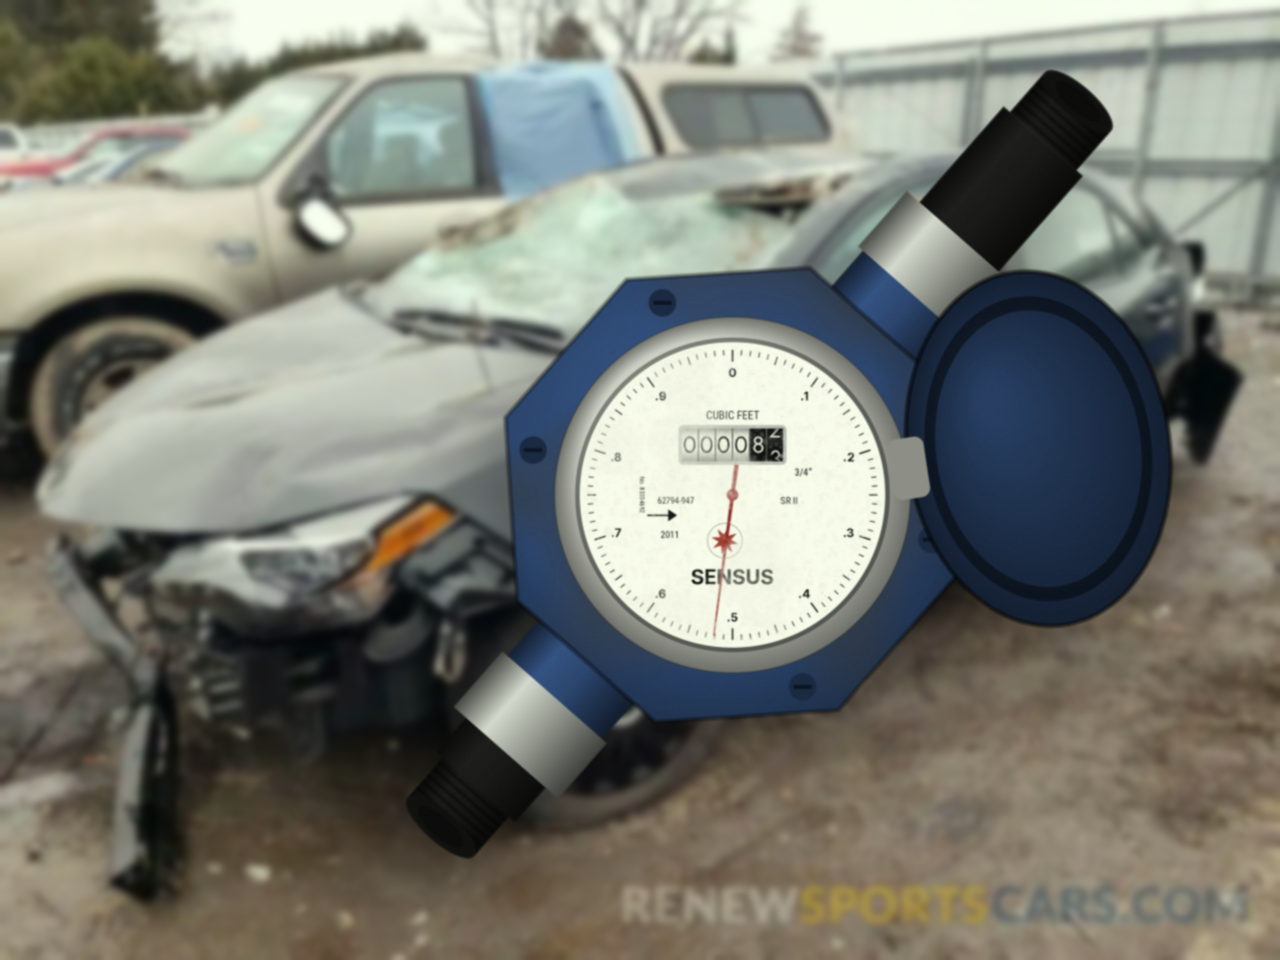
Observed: 82.52 ft³
